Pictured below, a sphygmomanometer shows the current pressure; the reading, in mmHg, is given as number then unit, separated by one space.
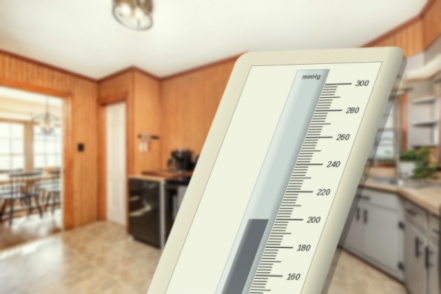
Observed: 200 mmHg
